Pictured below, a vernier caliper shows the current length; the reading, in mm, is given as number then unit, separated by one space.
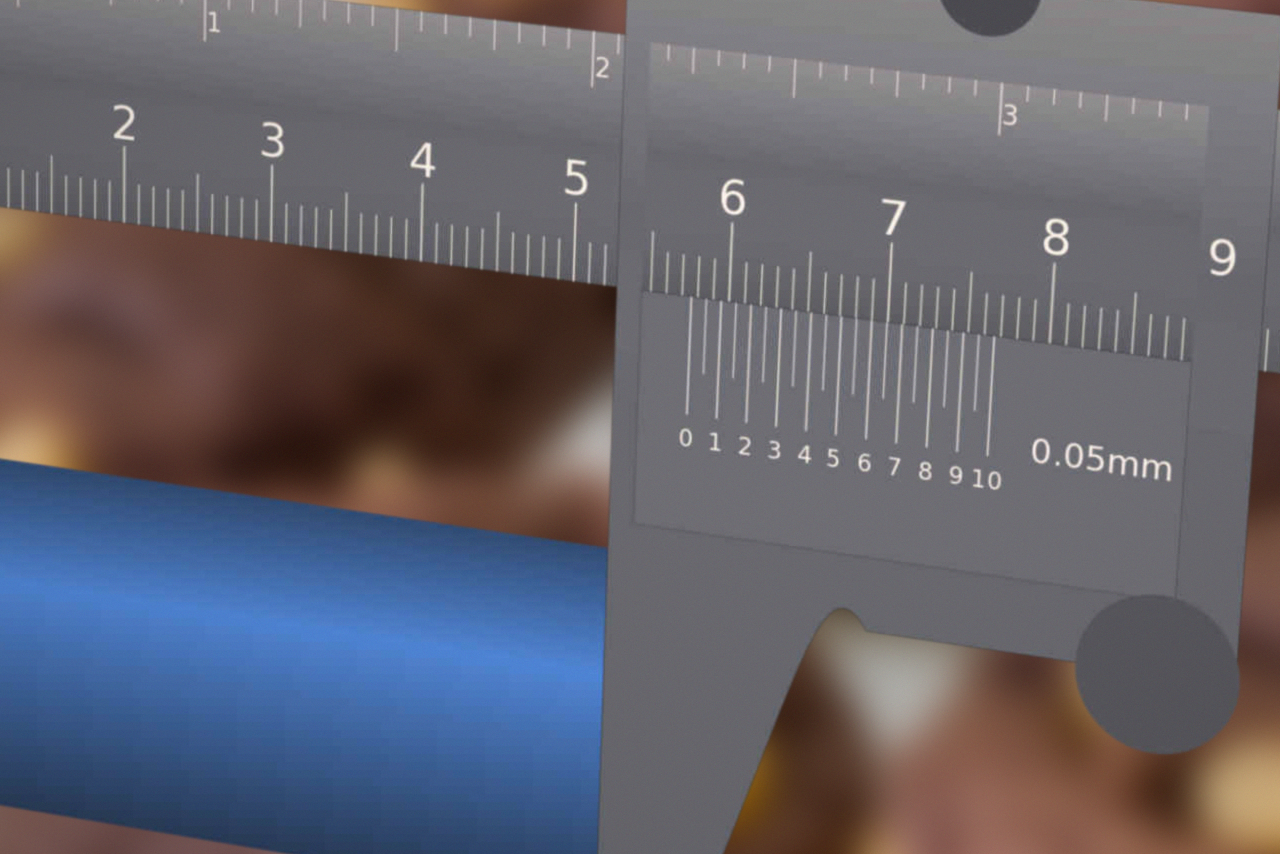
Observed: 57.6 mm
